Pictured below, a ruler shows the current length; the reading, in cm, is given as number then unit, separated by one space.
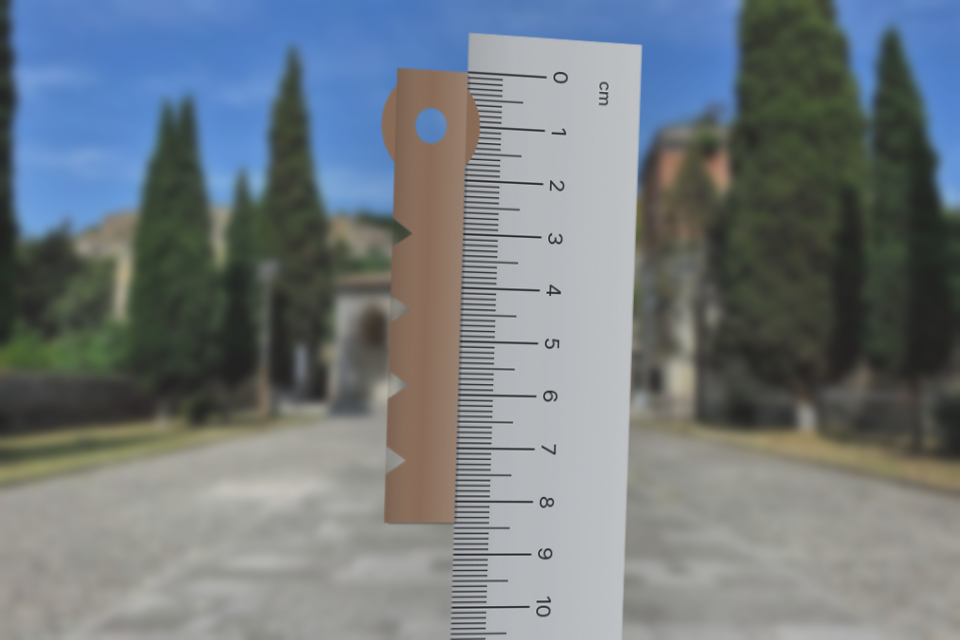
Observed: 8.4 cm
